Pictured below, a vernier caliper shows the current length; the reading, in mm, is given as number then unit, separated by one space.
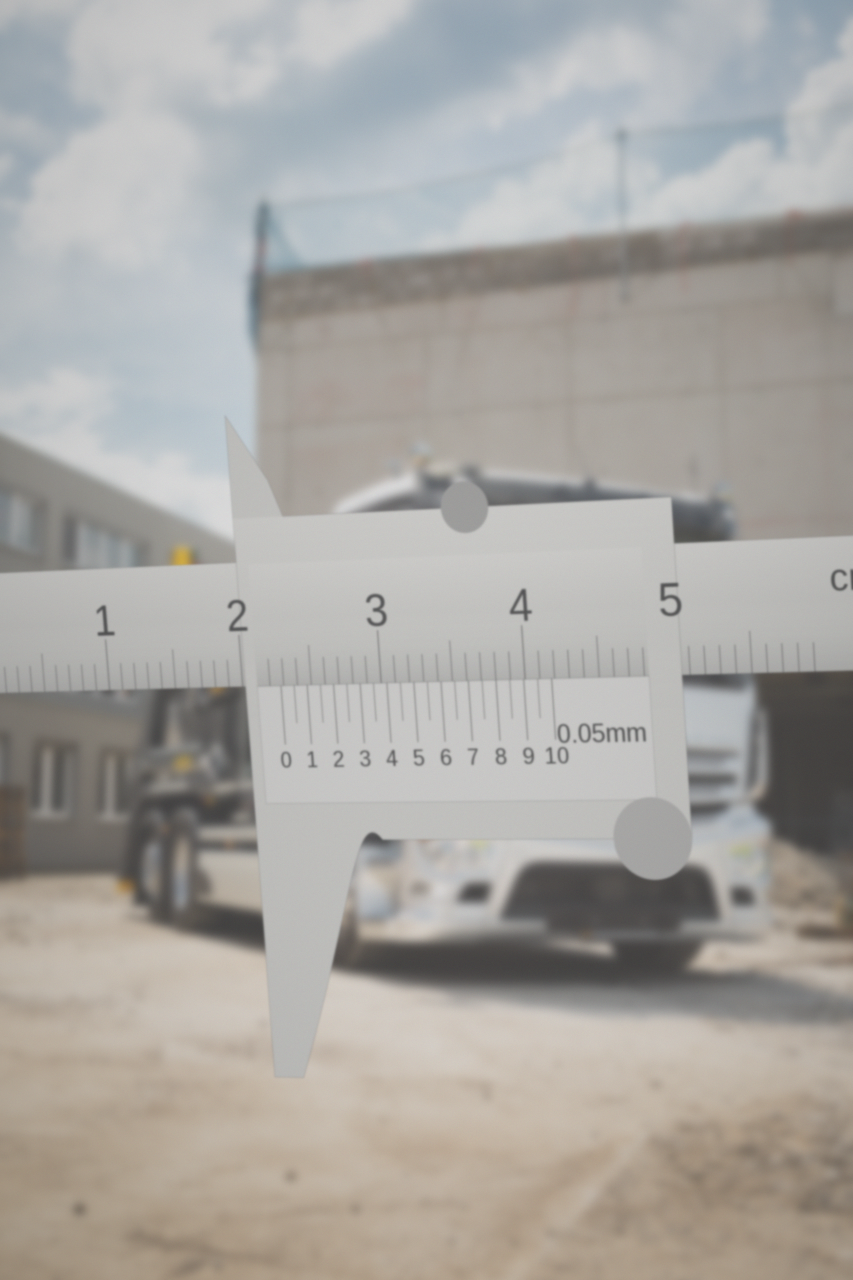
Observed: 22.8 mm
